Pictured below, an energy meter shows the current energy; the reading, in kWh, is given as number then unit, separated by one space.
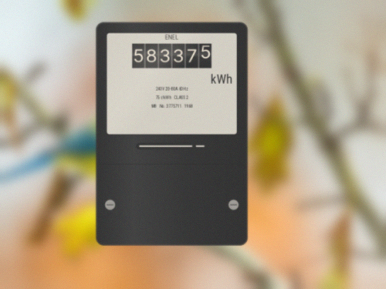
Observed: 583375 kWh
